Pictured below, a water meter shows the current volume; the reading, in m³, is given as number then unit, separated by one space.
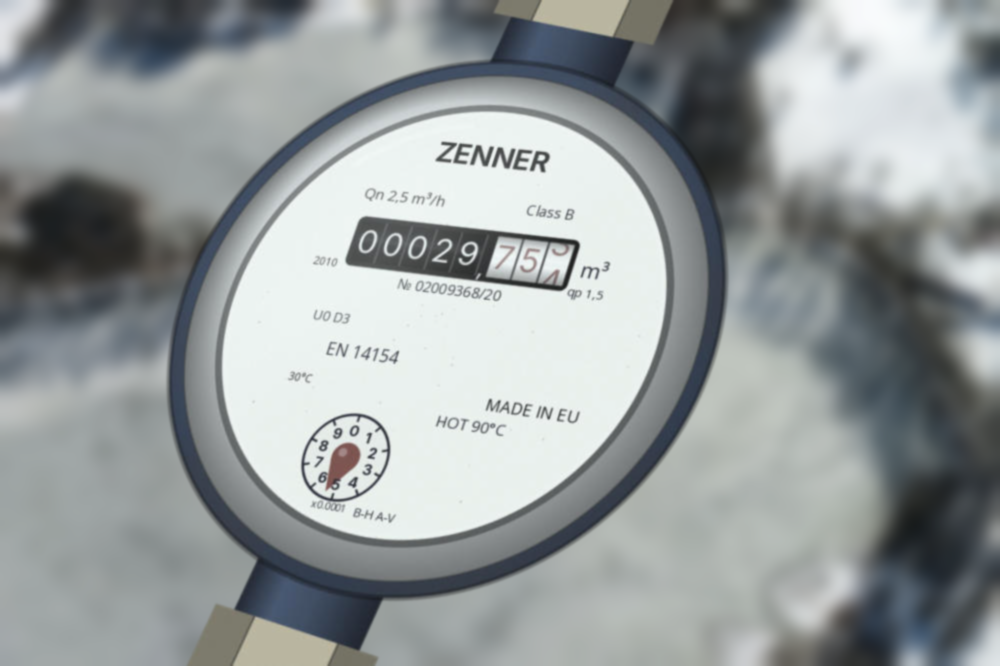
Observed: 29.7535 m³
